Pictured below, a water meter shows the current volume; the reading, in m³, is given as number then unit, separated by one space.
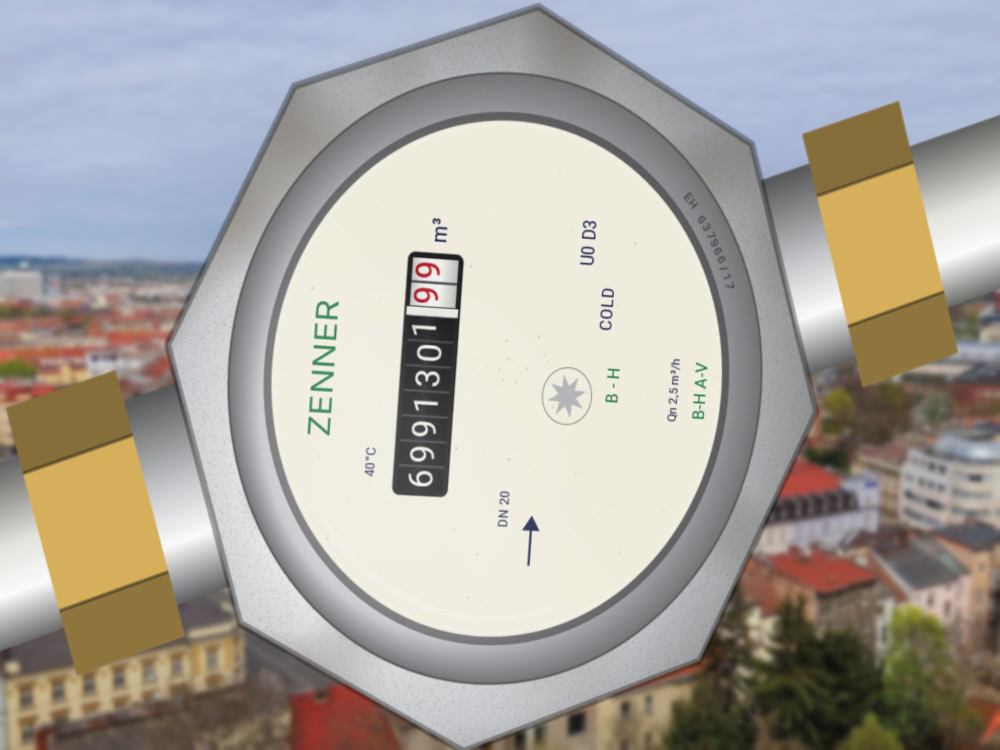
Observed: 6991301.99 m³
